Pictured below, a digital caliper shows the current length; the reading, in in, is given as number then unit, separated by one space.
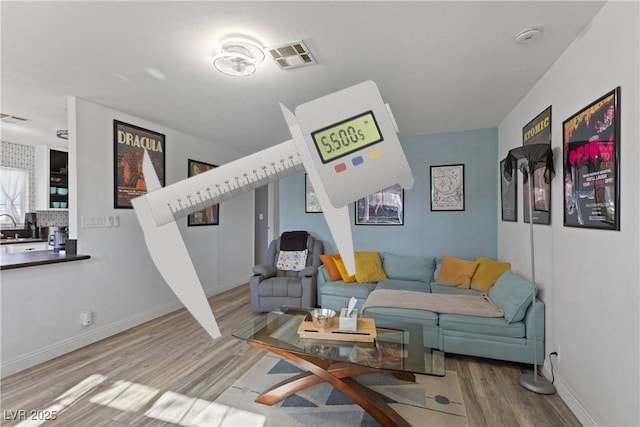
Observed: 5.5005 in
